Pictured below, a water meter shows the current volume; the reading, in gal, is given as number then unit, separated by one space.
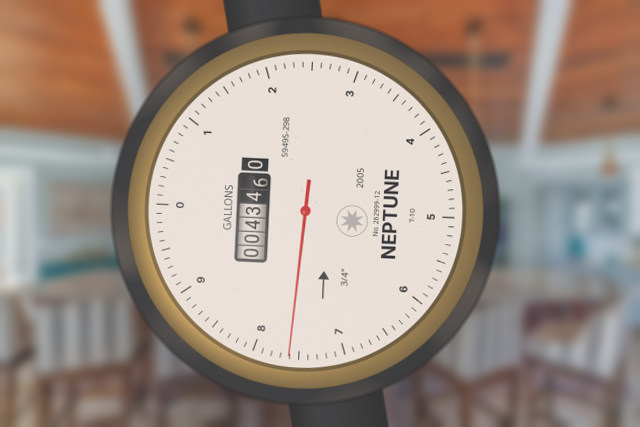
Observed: 43457.6 gal
